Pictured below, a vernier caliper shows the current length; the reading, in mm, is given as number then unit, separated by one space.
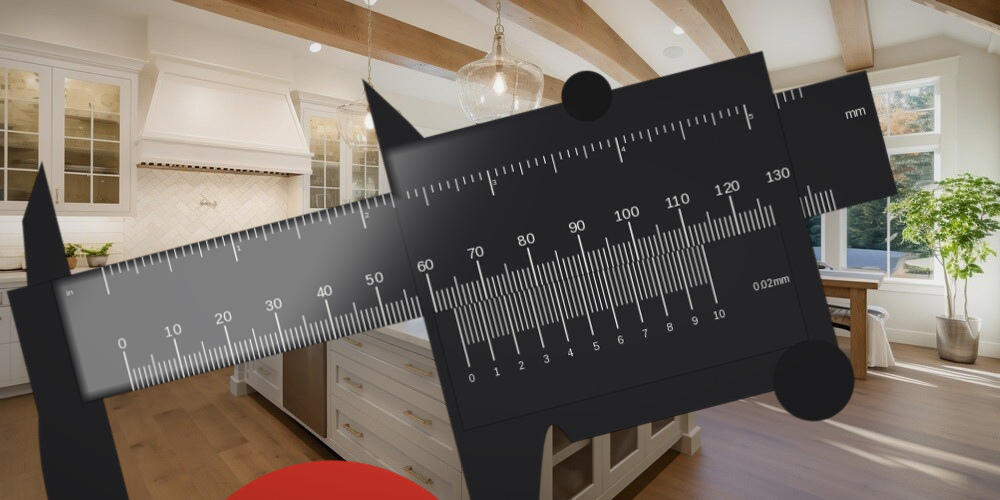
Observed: 63.5 mm
